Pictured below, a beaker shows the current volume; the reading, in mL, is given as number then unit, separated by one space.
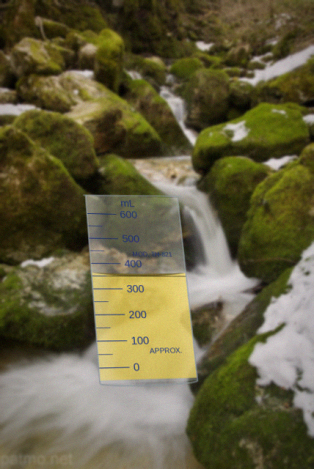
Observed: 350 mL
